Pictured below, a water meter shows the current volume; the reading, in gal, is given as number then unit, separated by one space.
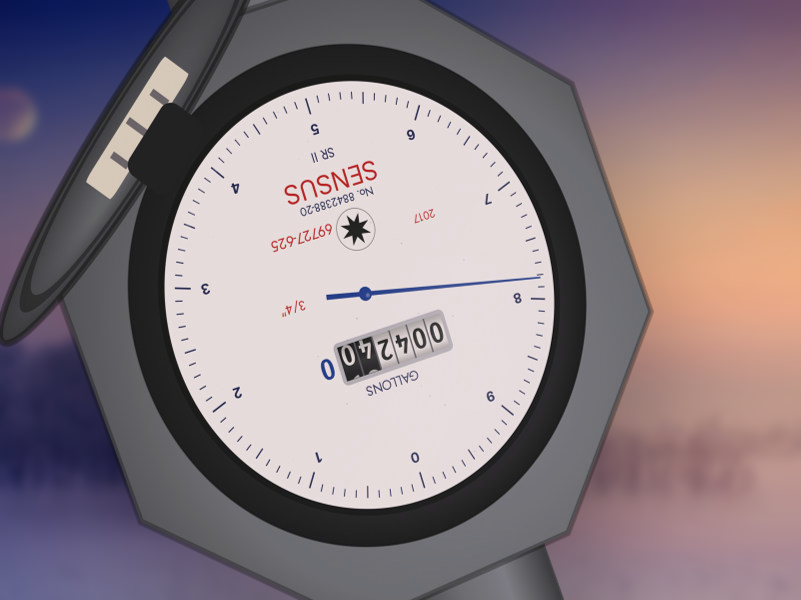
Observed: 42397.8 gal
